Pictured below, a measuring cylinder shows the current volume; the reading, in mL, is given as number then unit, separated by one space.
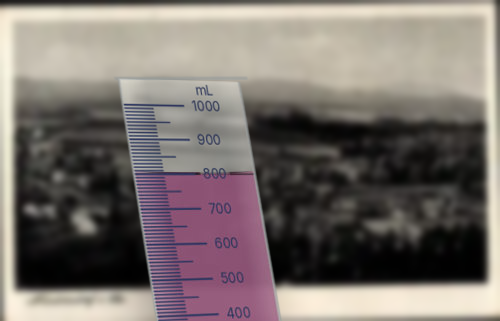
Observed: 800 mL
